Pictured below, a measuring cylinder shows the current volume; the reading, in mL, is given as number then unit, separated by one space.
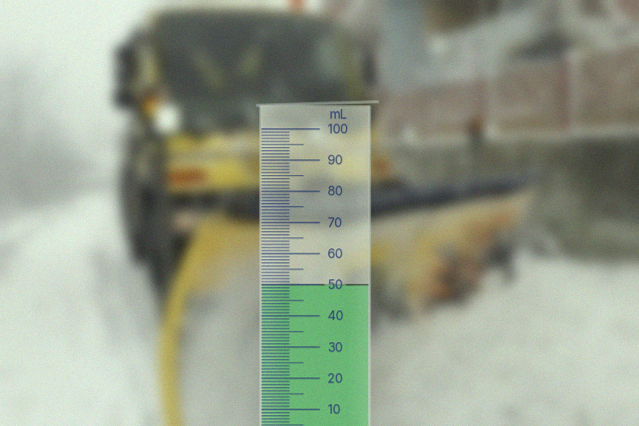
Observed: 50 mL
